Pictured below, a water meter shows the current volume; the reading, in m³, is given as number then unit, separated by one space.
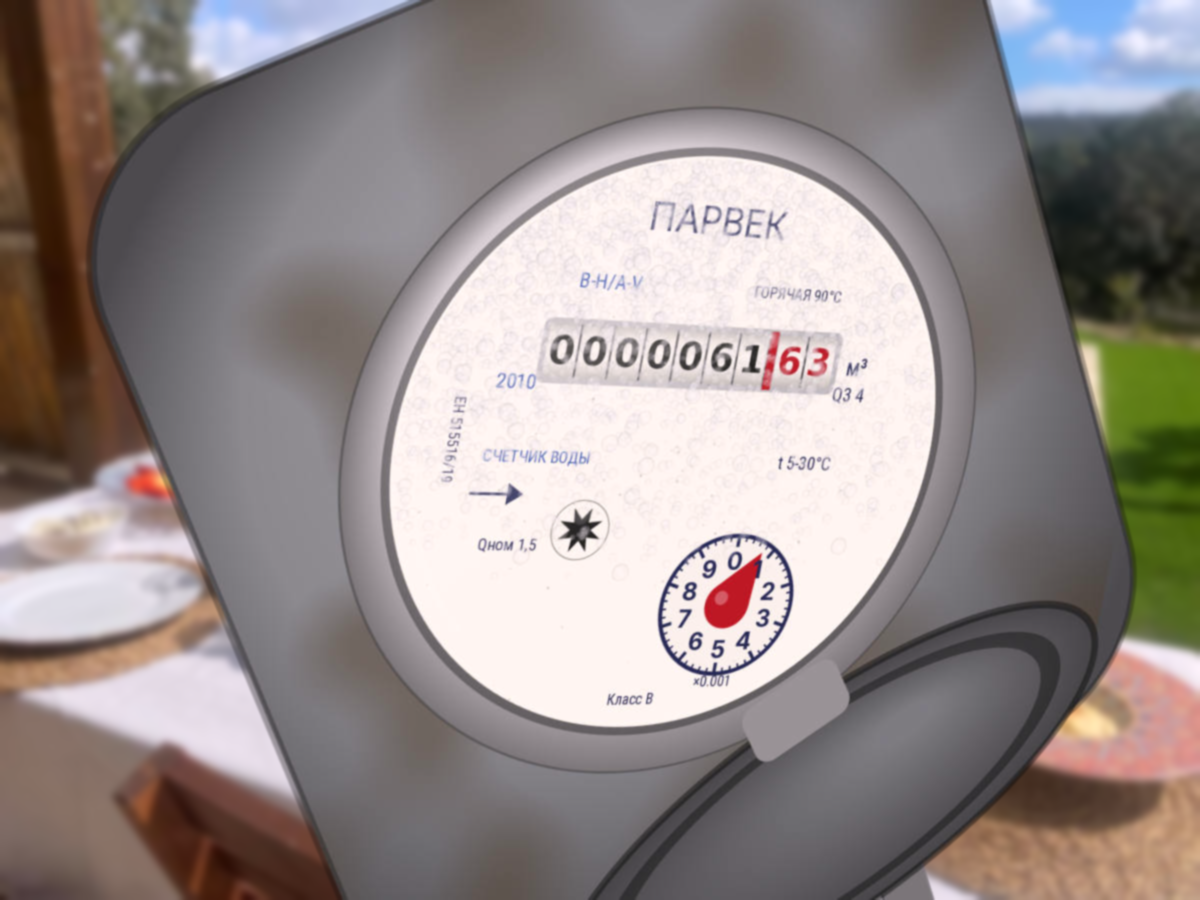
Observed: 61.630 m³
